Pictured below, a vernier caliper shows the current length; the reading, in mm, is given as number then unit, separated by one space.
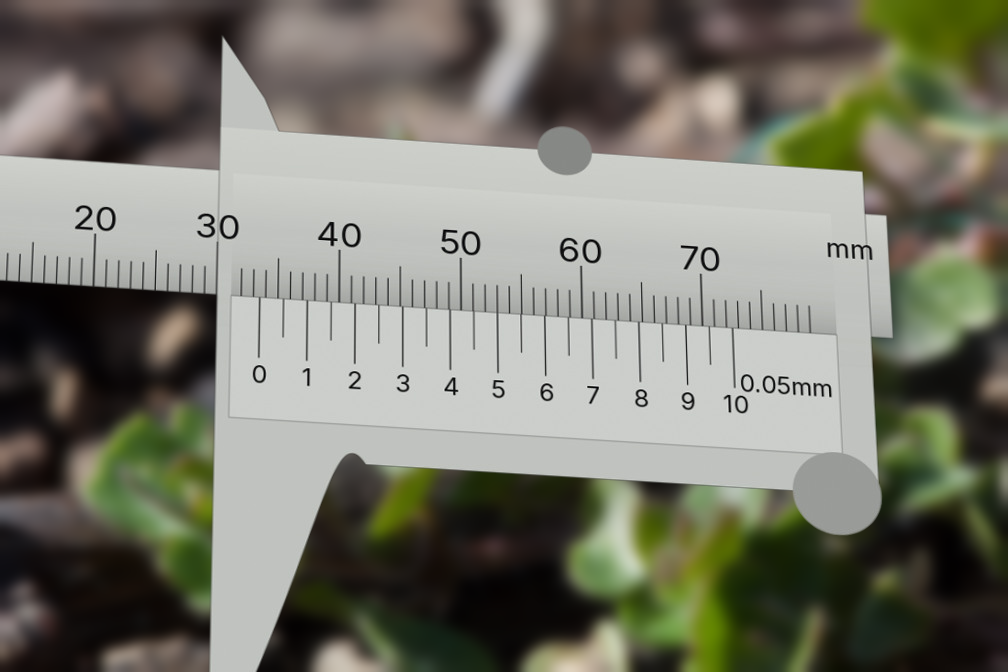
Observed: 33.5 mm
